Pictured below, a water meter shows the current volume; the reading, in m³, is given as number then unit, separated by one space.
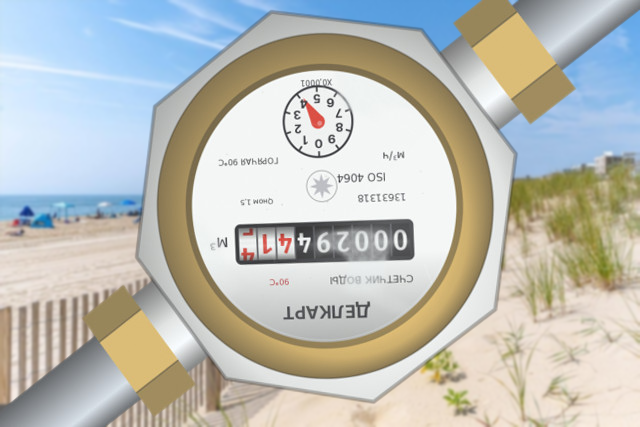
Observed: 294.4144 m³
